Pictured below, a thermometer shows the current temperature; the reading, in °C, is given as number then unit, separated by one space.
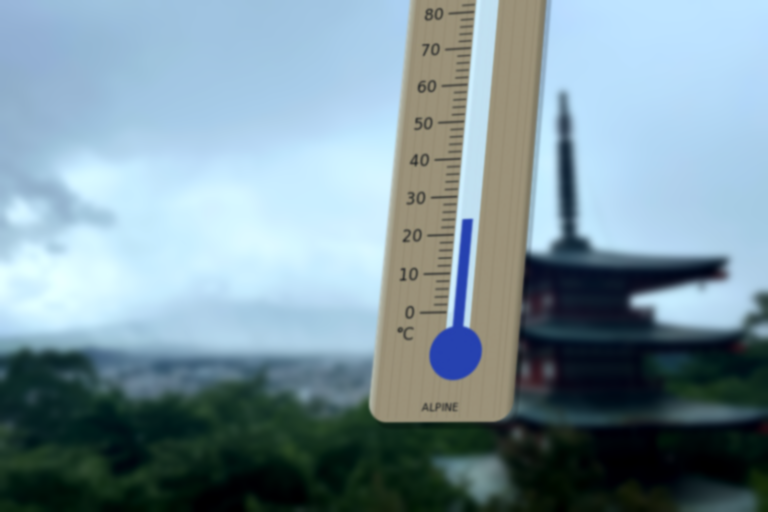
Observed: 24 °C
